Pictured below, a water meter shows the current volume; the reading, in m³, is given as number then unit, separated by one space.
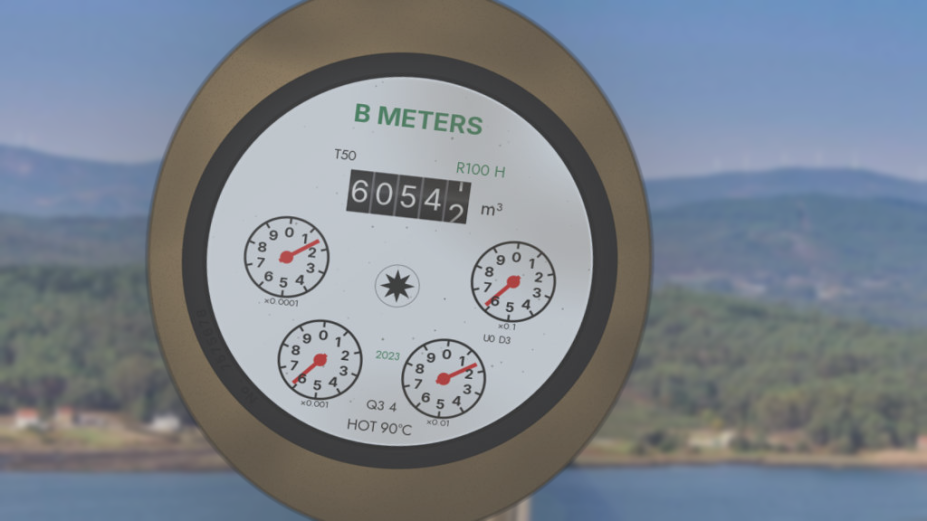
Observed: 60541.6161 m³
